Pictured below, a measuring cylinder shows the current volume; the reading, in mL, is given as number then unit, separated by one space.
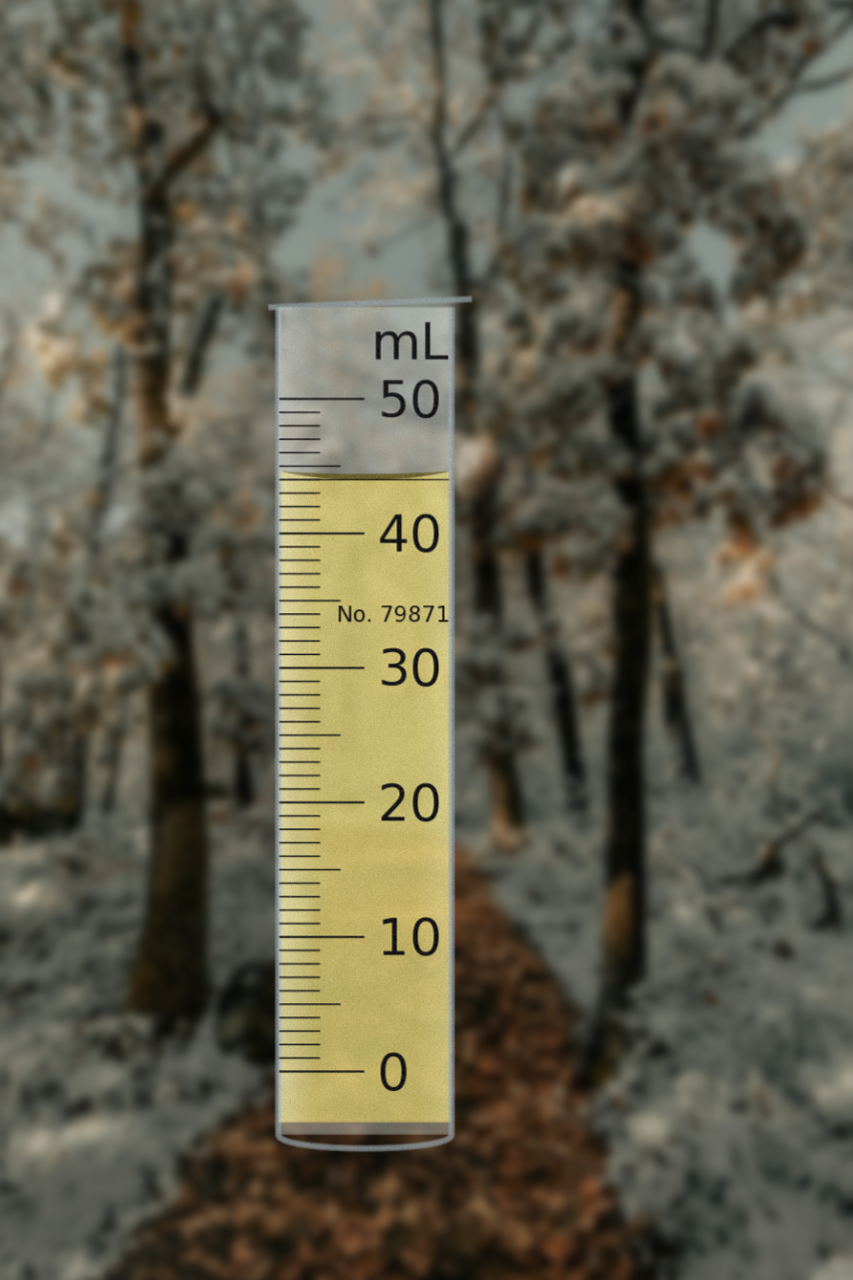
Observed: 44 mL
